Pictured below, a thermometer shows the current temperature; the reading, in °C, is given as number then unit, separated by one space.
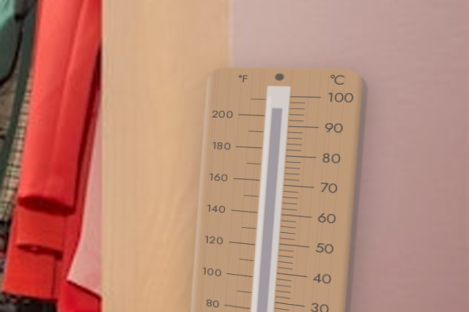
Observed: 96 °C
